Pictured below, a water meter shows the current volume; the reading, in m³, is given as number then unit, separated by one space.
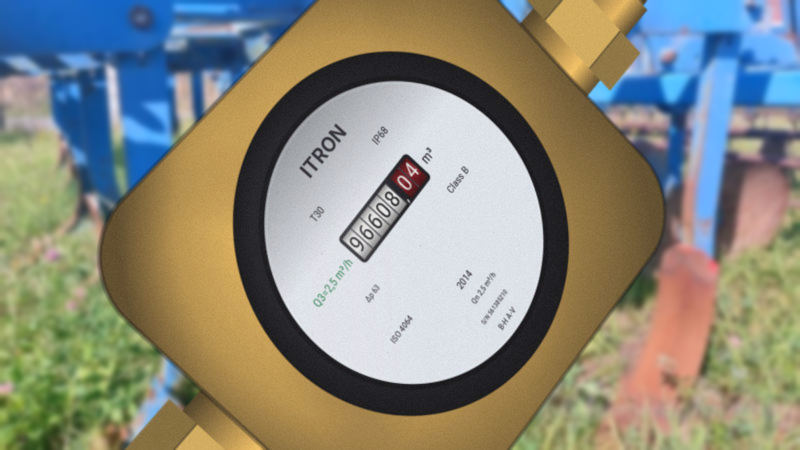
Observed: 96608.04 m³
